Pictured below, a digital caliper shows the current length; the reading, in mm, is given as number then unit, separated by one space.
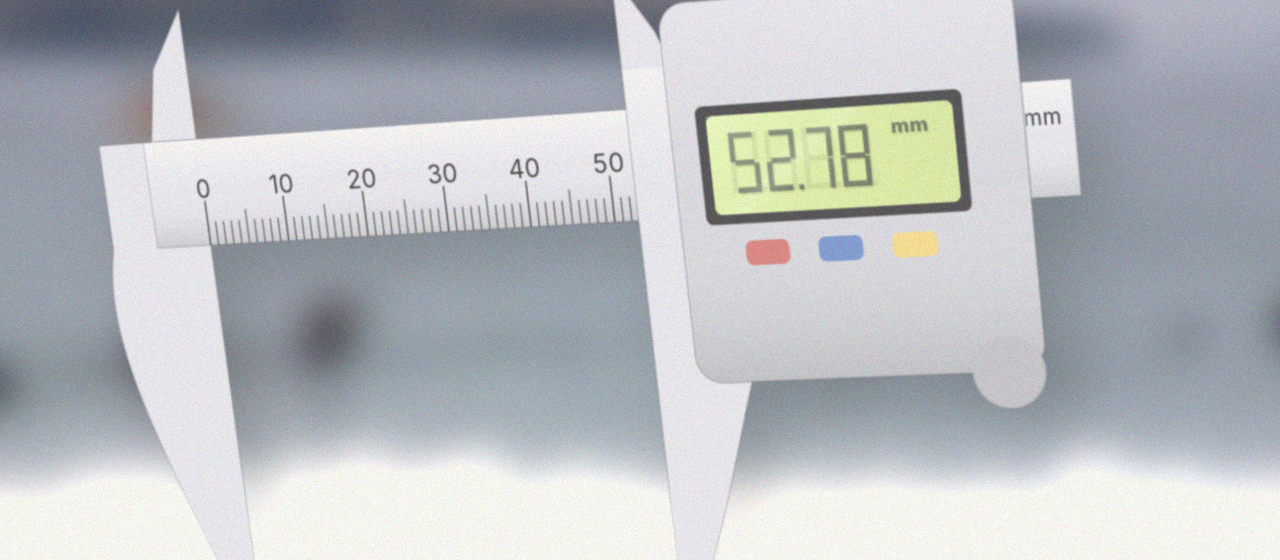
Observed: 52.78 mm
